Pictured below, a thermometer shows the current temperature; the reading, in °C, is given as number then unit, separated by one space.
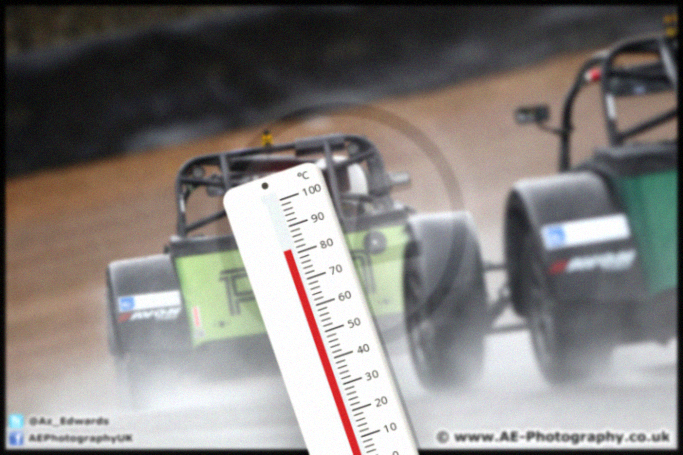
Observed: 82 °C
